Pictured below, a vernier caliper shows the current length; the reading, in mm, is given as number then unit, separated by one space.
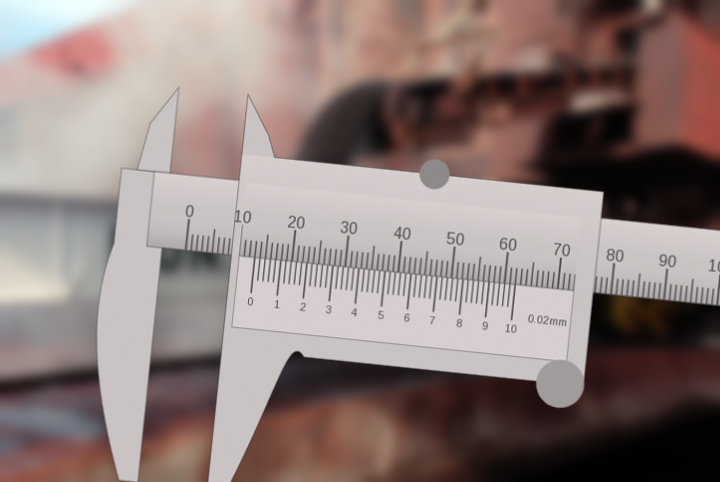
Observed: 13.0 mm
